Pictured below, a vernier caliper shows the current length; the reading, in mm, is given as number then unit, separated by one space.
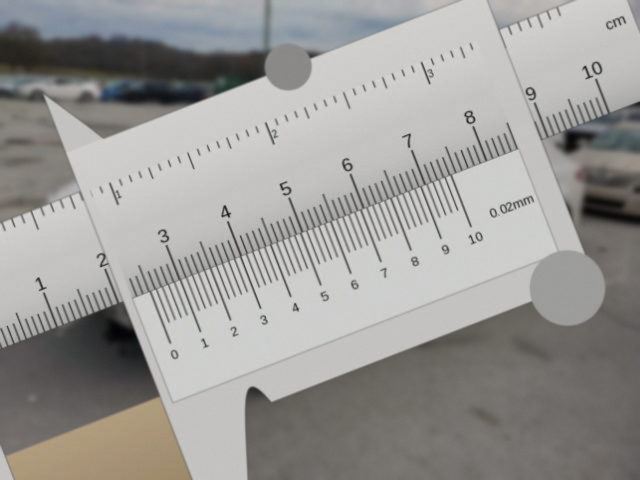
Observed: 25.2 mm
